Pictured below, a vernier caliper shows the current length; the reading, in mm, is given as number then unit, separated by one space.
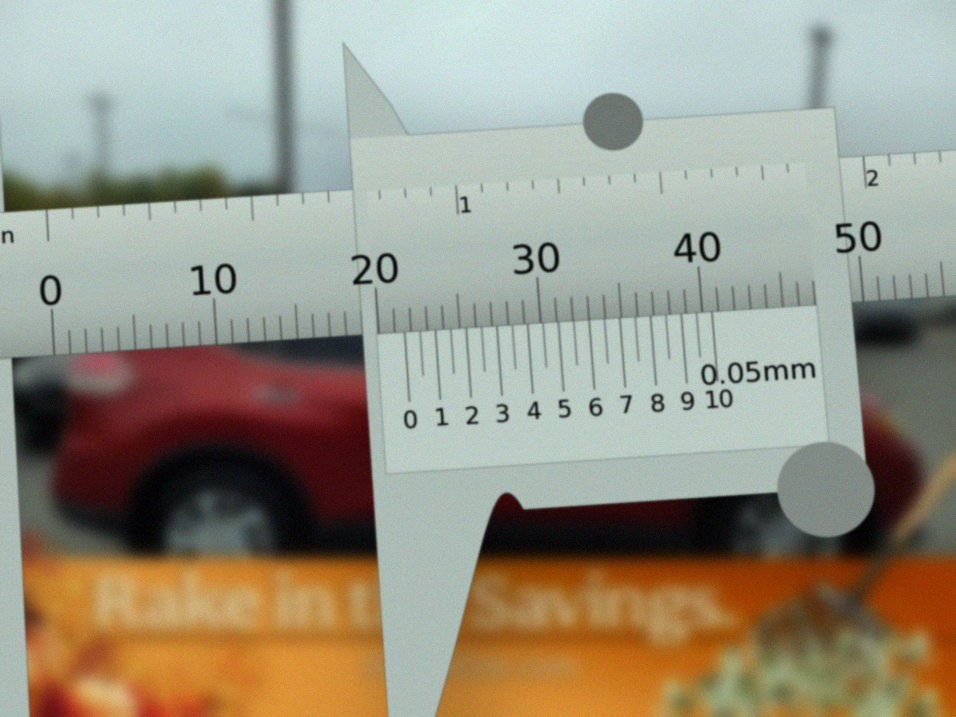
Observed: 21.6 mm
